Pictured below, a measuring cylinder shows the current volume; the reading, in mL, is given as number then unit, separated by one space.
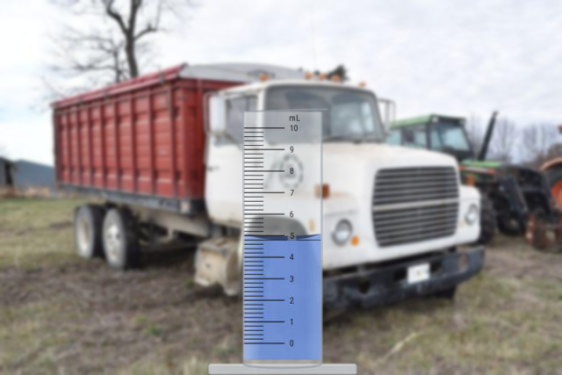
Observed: 4.8 mL
